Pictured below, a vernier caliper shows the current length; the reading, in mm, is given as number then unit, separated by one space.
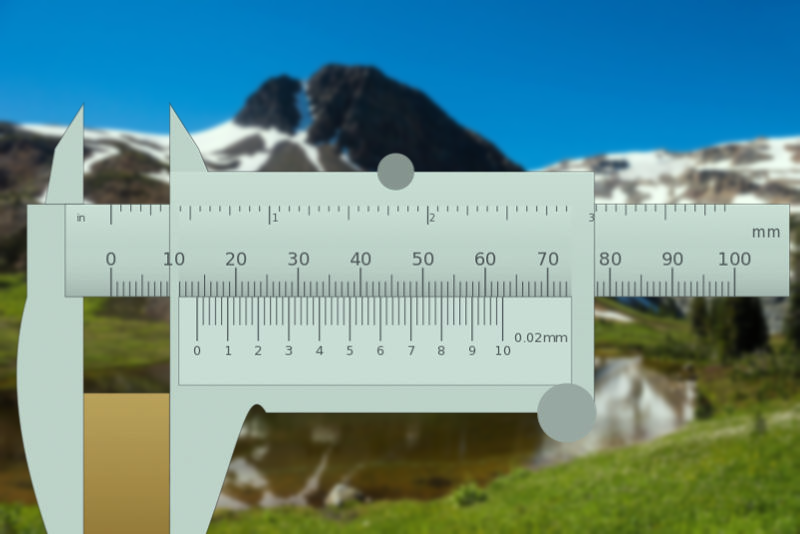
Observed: 13.8 mm
